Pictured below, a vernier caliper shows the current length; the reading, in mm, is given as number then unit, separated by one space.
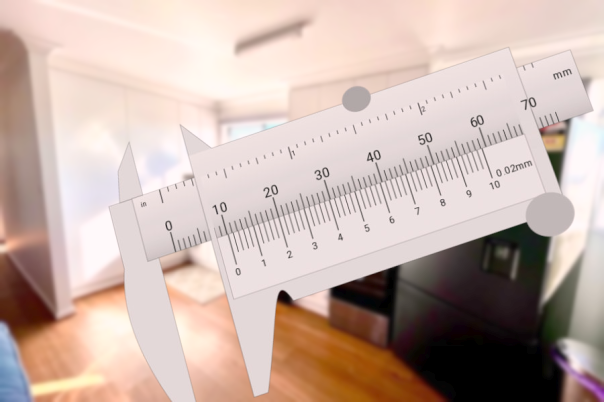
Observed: 10.2 mm
